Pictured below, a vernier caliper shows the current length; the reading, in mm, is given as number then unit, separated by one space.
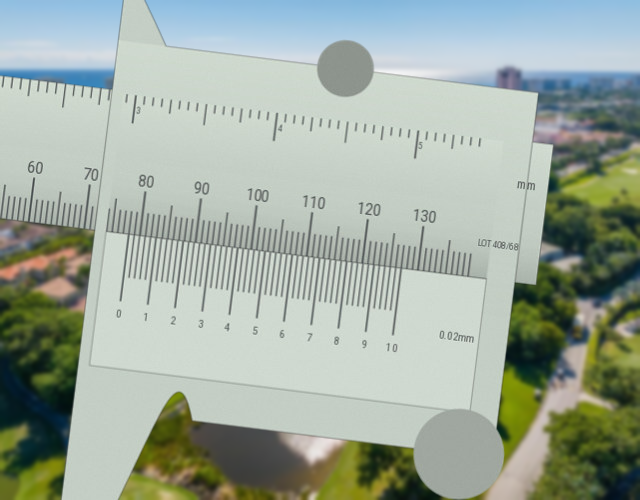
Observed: 78.0 mm
